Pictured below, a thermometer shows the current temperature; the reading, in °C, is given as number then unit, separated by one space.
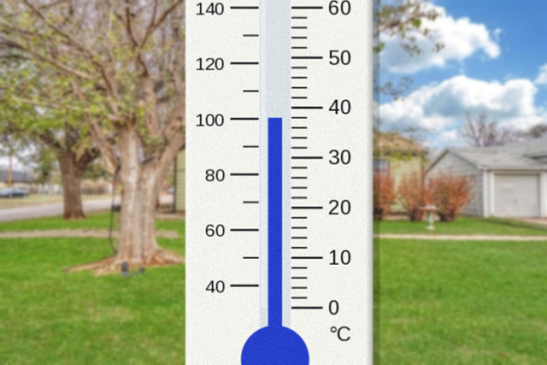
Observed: 38 °C
